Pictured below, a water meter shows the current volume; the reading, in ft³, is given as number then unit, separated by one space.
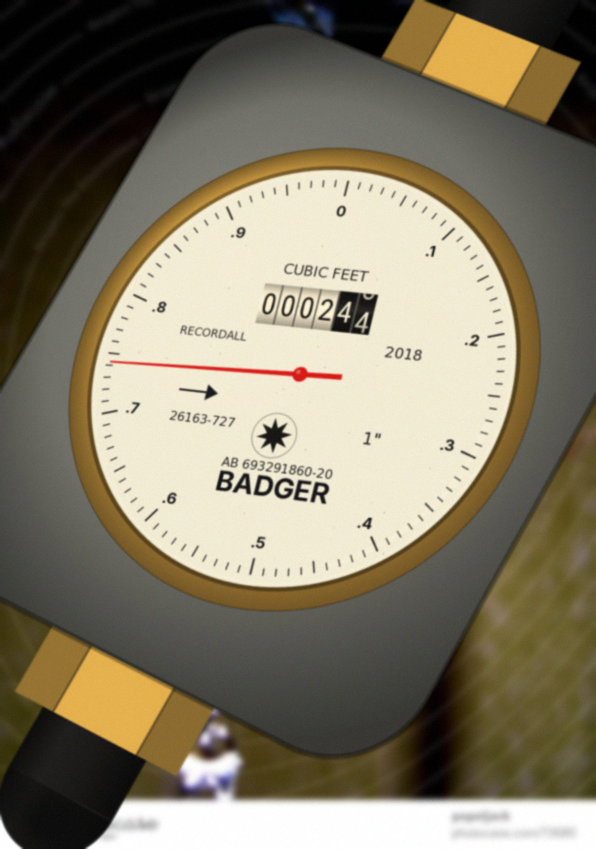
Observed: 243.74 ft³
